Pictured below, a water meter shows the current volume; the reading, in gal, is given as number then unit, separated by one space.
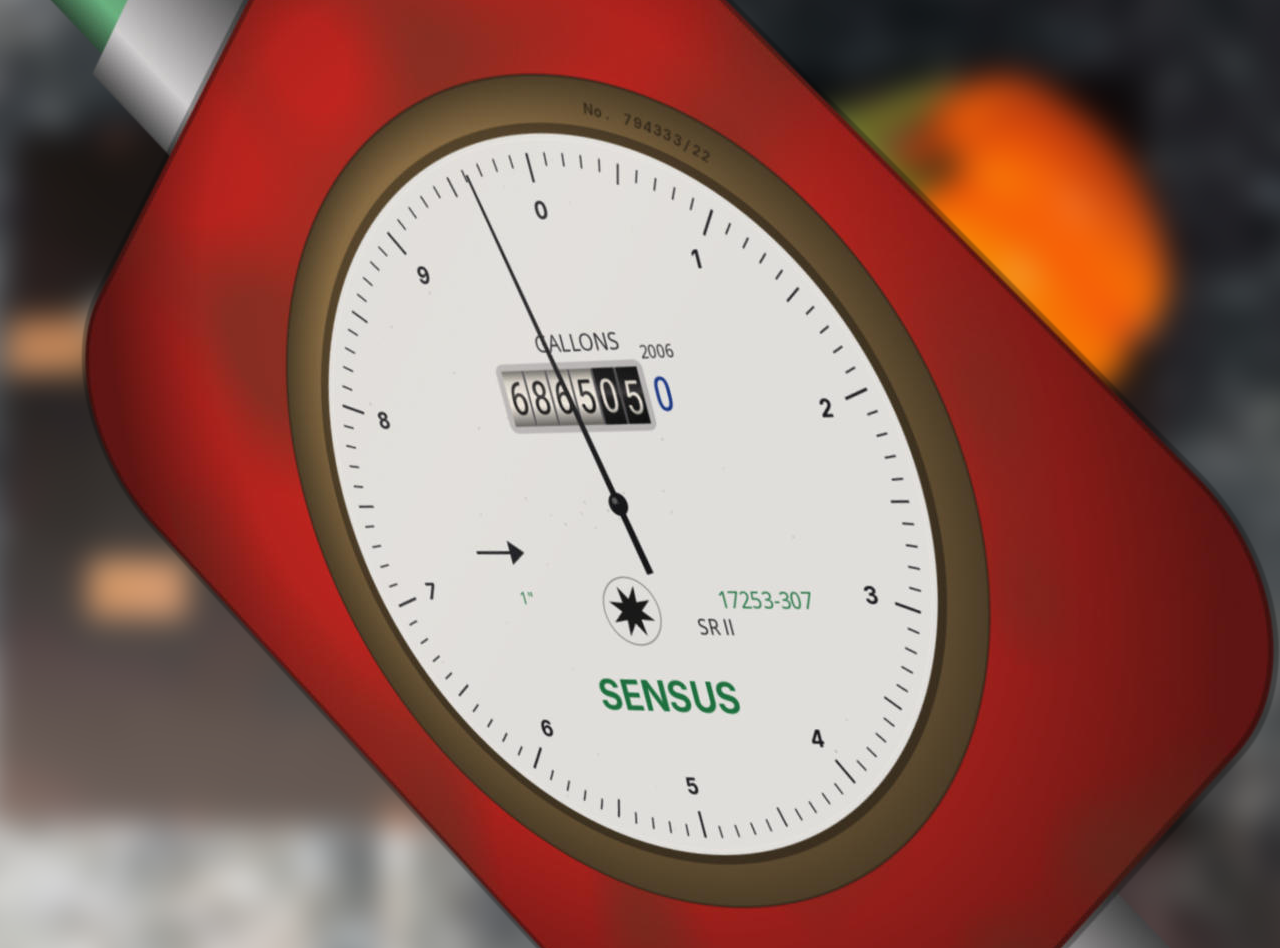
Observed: 6865049.6 gal
